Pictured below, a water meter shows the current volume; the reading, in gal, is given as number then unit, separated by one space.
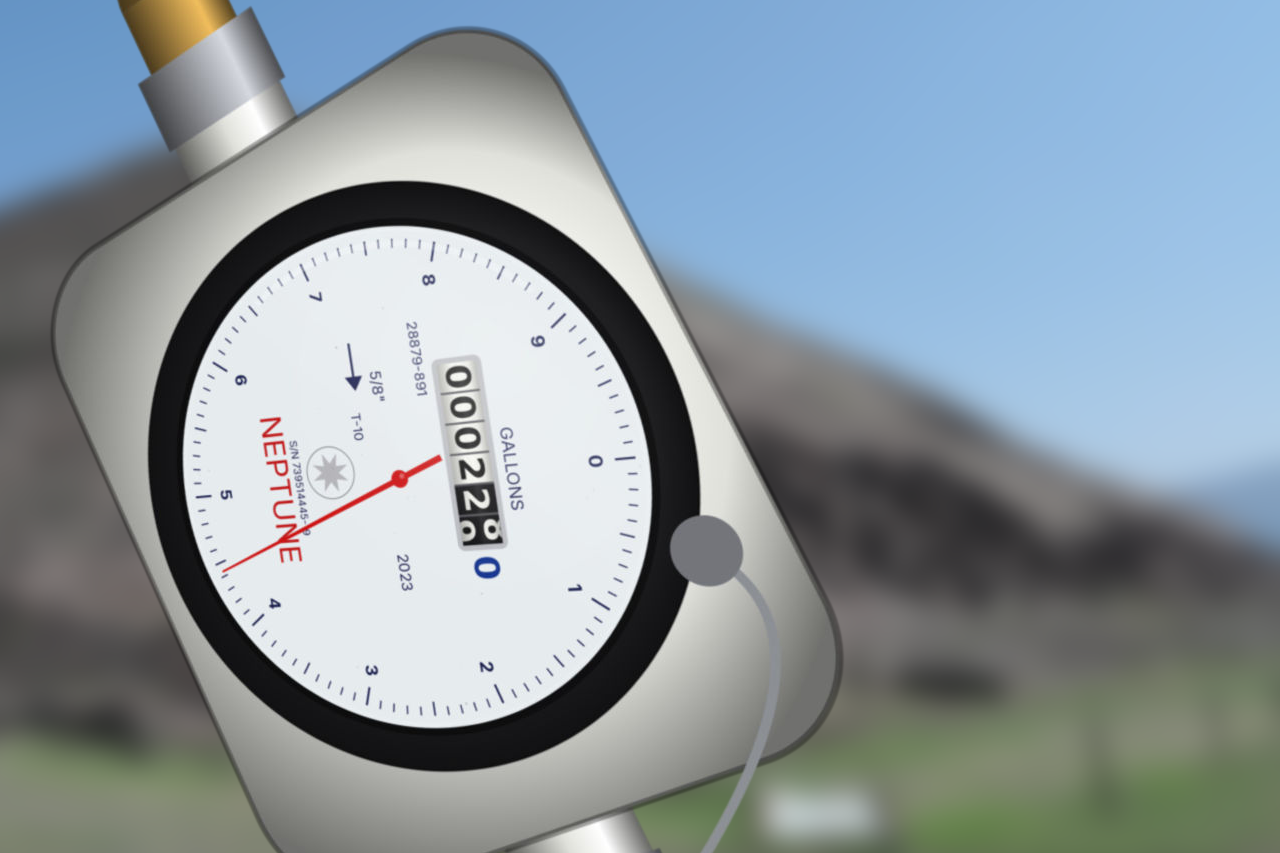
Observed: 2284.4 gal
